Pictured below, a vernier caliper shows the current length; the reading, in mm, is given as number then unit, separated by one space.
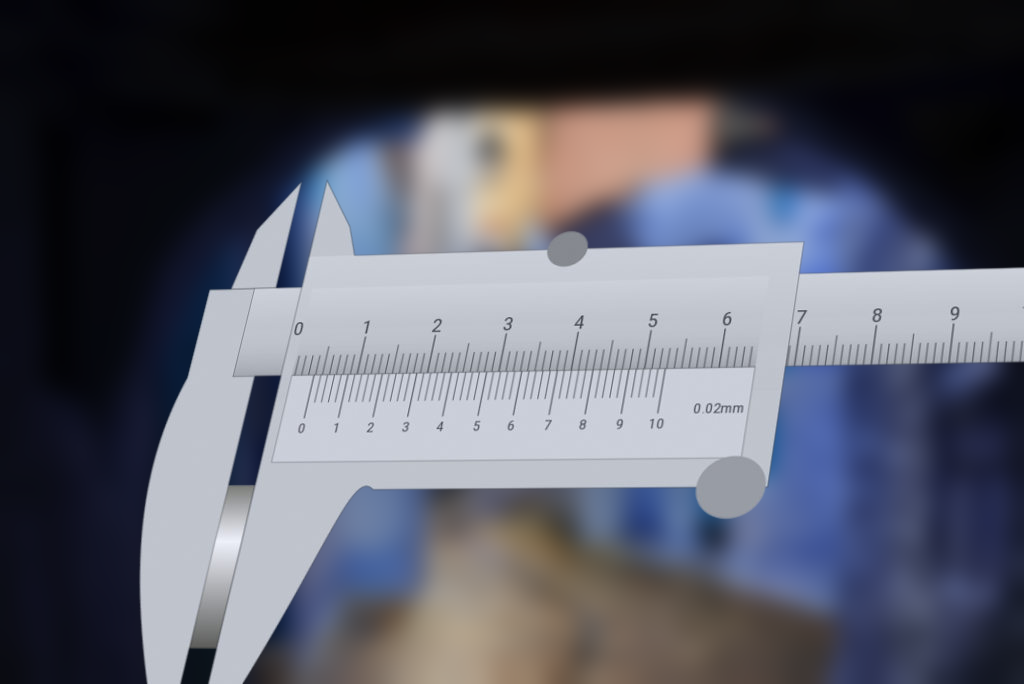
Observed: 3.8 mm
